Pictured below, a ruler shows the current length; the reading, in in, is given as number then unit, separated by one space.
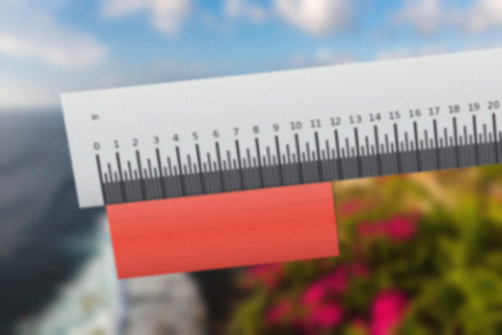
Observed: 11.5 in
